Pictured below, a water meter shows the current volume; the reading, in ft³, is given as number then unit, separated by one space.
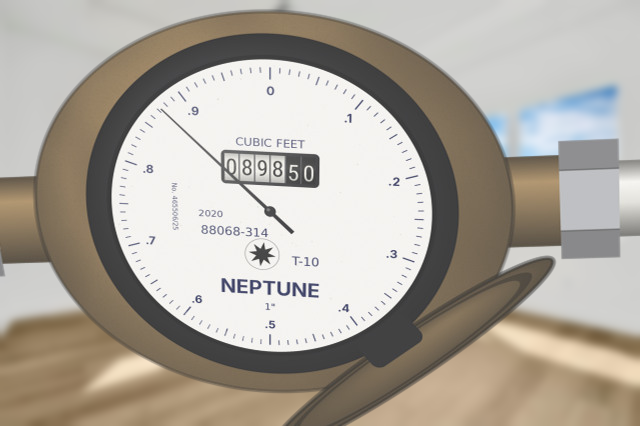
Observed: 89849.87 ft³
